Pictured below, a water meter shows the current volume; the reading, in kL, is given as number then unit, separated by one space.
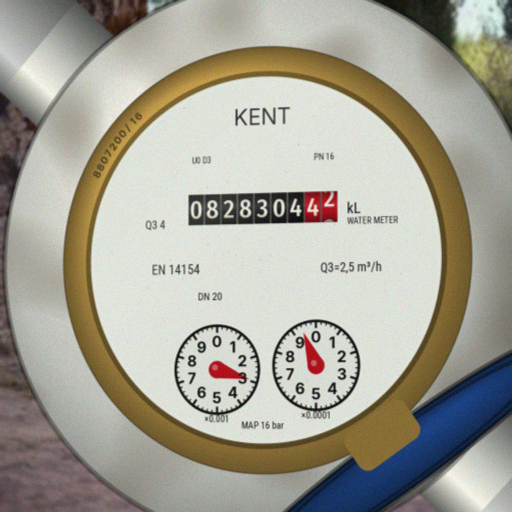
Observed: 828304.4229 kL
